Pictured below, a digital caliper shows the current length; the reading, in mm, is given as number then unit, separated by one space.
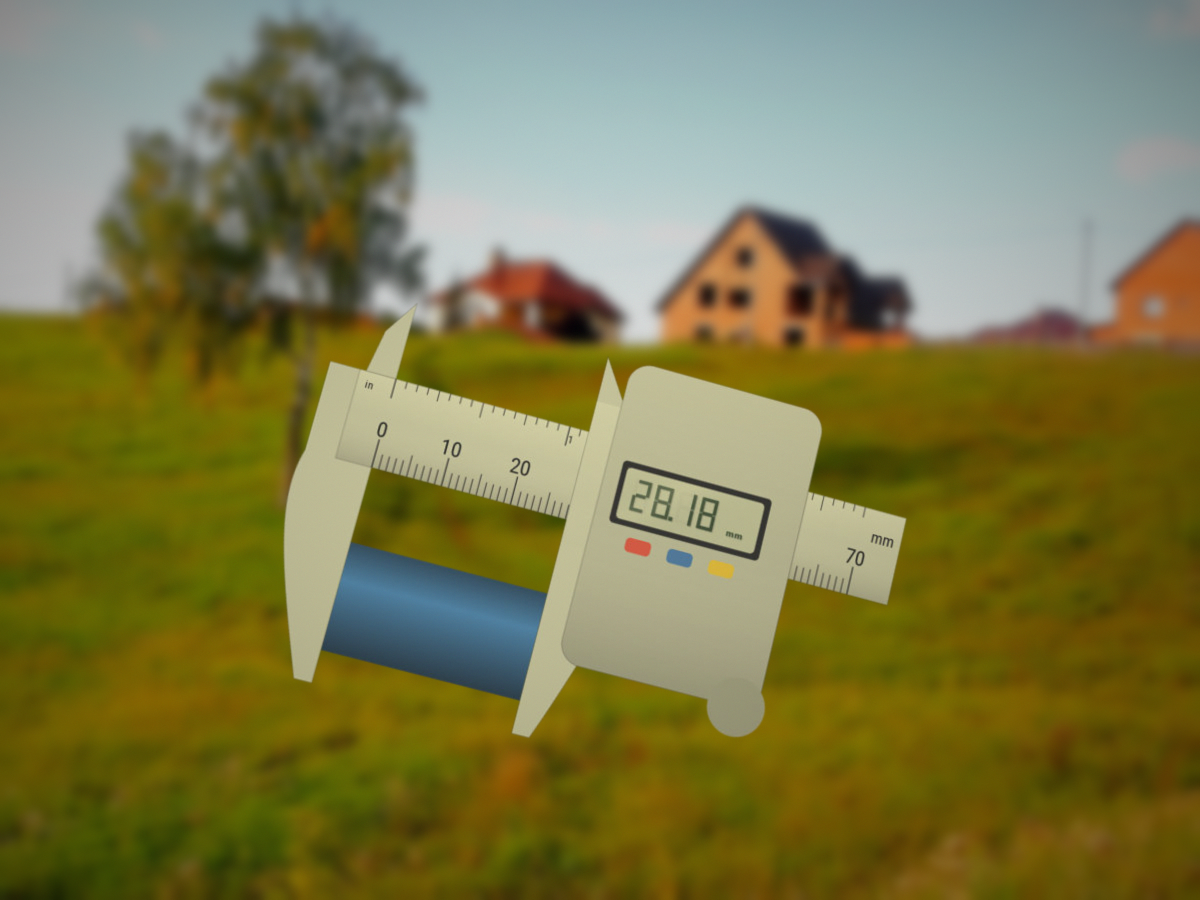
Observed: 28.18 mm
